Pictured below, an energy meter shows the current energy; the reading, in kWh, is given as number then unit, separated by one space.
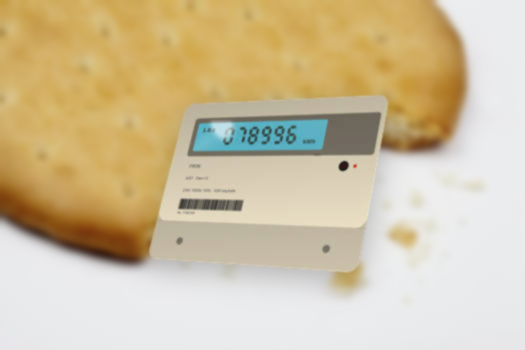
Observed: 78996 kWh
